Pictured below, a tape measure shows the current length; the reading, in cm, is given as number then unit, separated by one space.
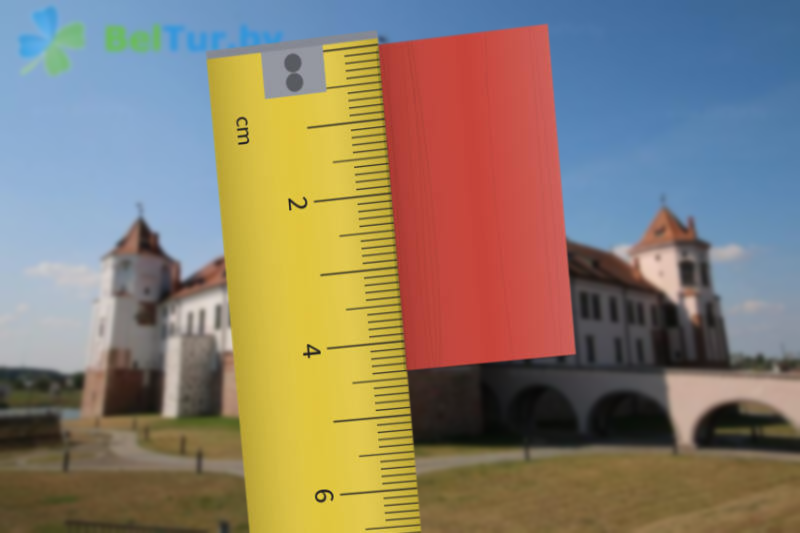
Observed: 4.4 cm
